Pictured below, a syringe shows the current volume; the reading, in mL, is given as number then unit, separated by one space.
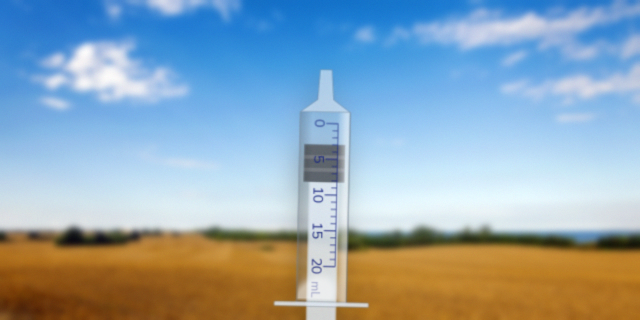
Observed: 3 mL
